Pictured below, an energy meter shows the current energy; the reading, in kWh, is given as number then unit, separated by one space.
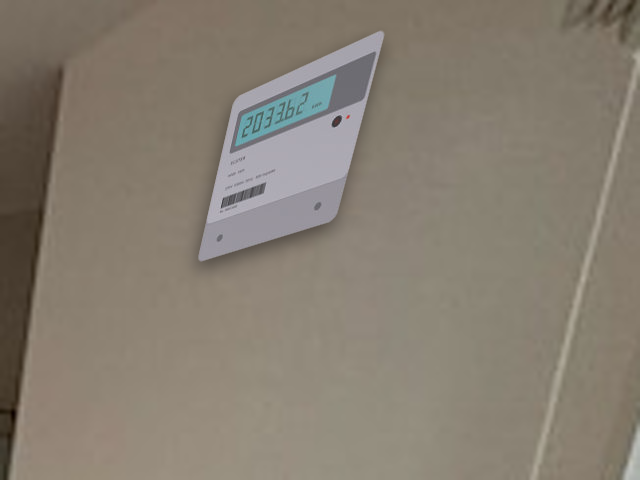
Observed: 2033.62 kWh
